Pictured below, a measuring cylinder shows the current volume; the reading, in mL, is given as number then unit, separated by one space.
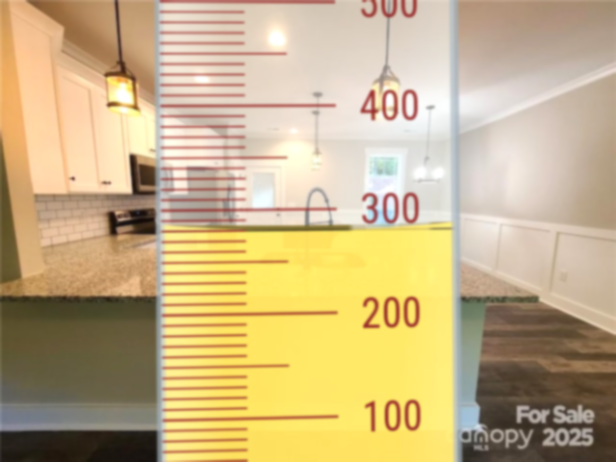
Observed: 280 mL
